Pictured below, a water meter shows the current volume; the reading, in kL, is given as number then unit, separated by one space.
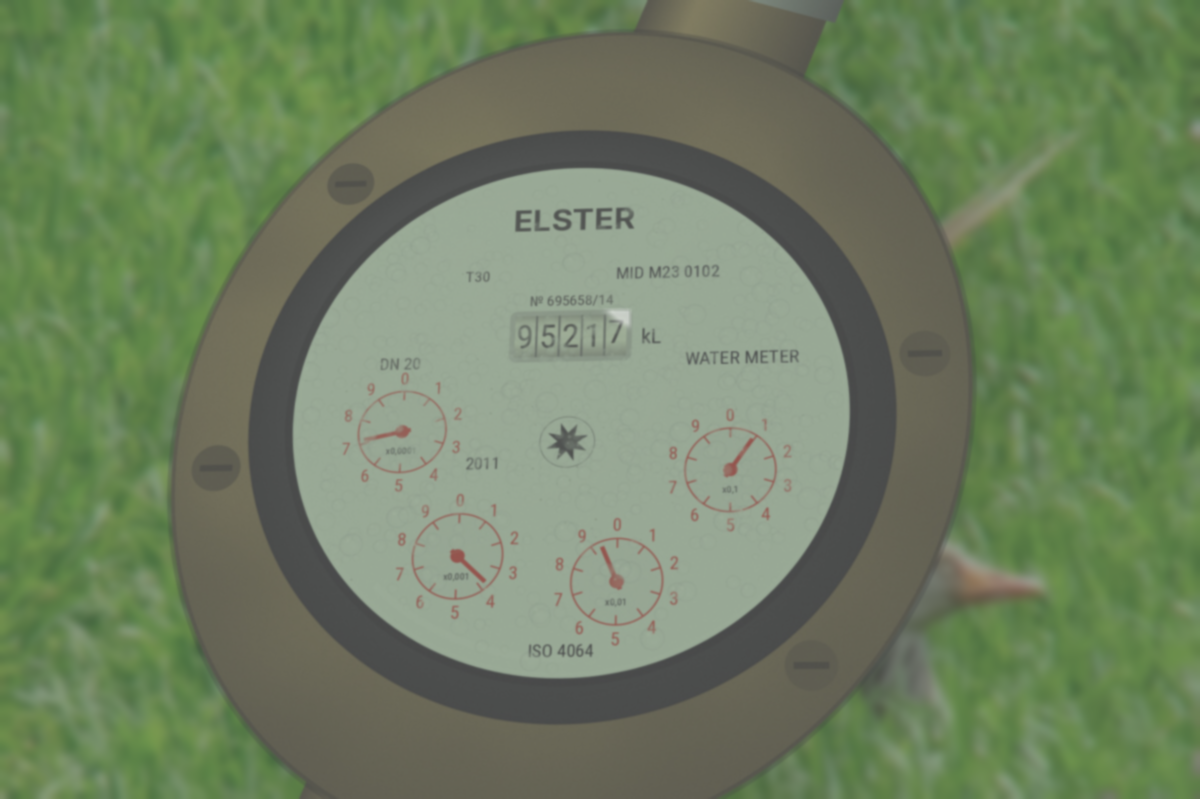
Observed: 95217.0937 kL
